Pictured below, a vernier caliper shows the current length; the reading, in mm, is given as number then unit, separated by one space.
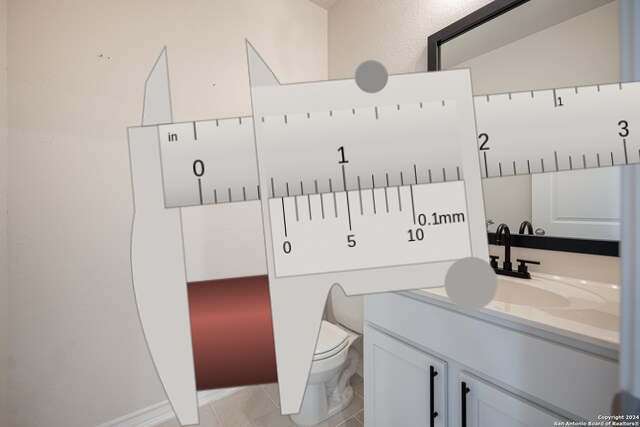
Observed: 5.6 mm
